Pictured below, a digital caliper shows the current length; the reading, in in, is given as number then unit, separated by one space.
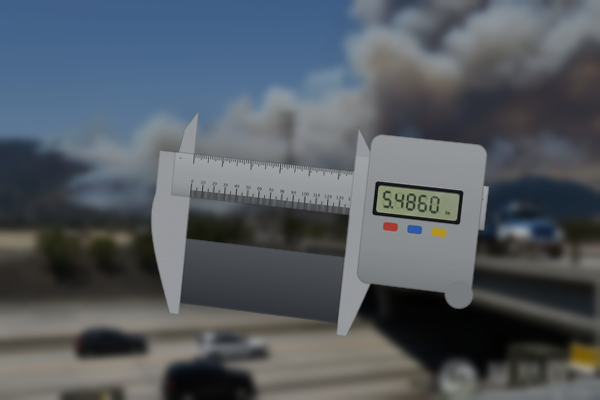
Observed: 5.4860 in
